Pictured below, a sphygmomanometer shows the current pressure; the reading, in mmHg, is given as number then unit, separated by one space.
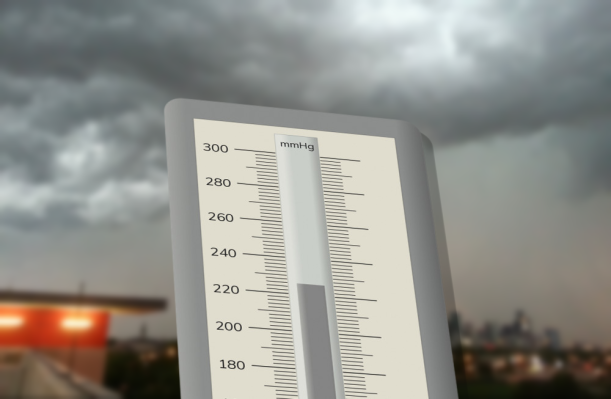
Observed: 226 mmHg
